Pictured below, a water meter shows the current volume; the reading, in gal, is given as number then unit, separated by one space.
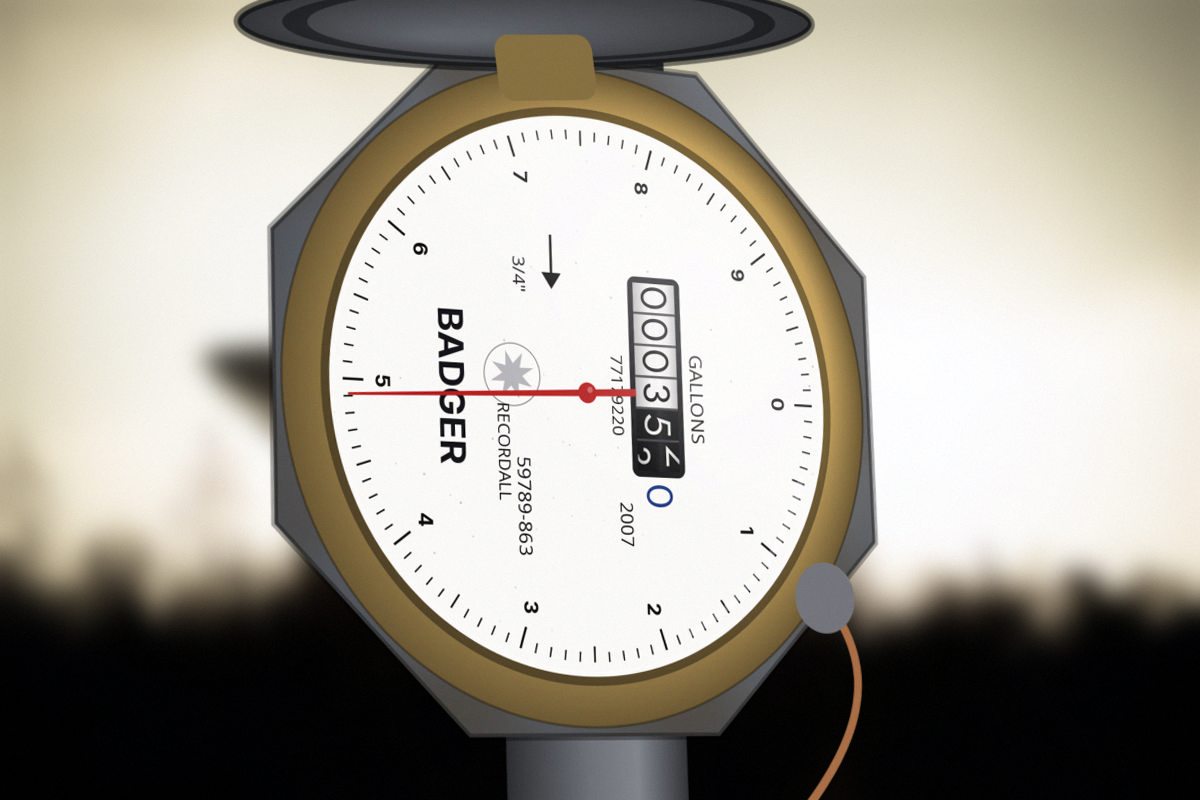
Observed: 3524.9 gal
